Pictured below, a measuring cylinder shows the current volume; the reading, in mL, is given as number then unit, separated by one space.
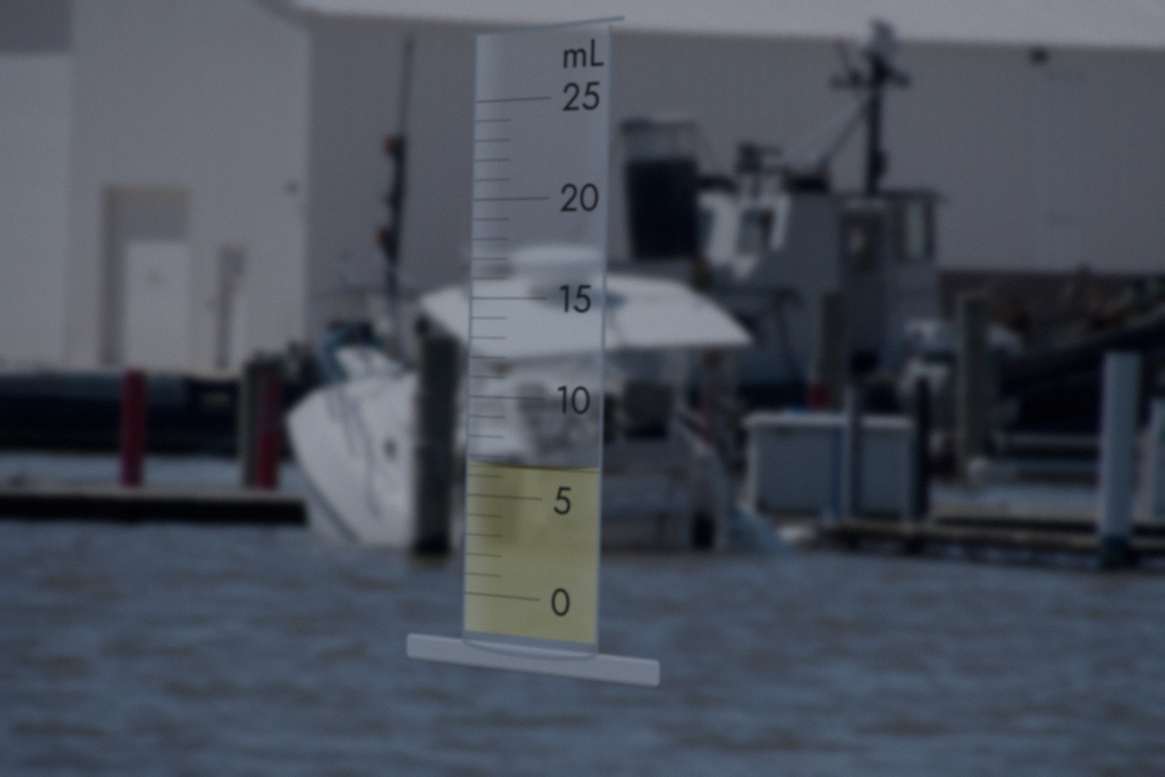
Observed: 6.5 mL
